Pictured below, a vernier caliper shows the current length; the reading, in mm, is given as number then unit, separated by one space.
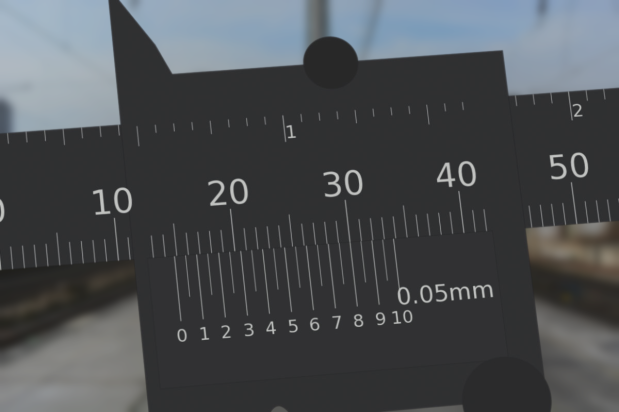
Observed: 14.8 mm
